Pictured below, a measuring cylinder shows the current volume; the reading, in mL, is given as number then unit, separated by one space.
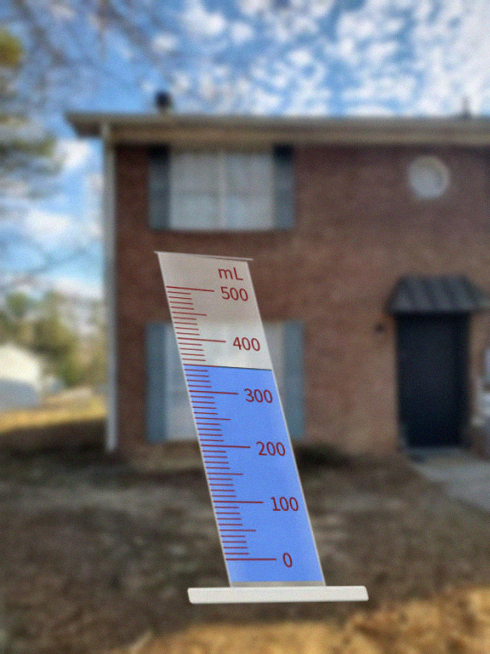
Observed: 350 mL
